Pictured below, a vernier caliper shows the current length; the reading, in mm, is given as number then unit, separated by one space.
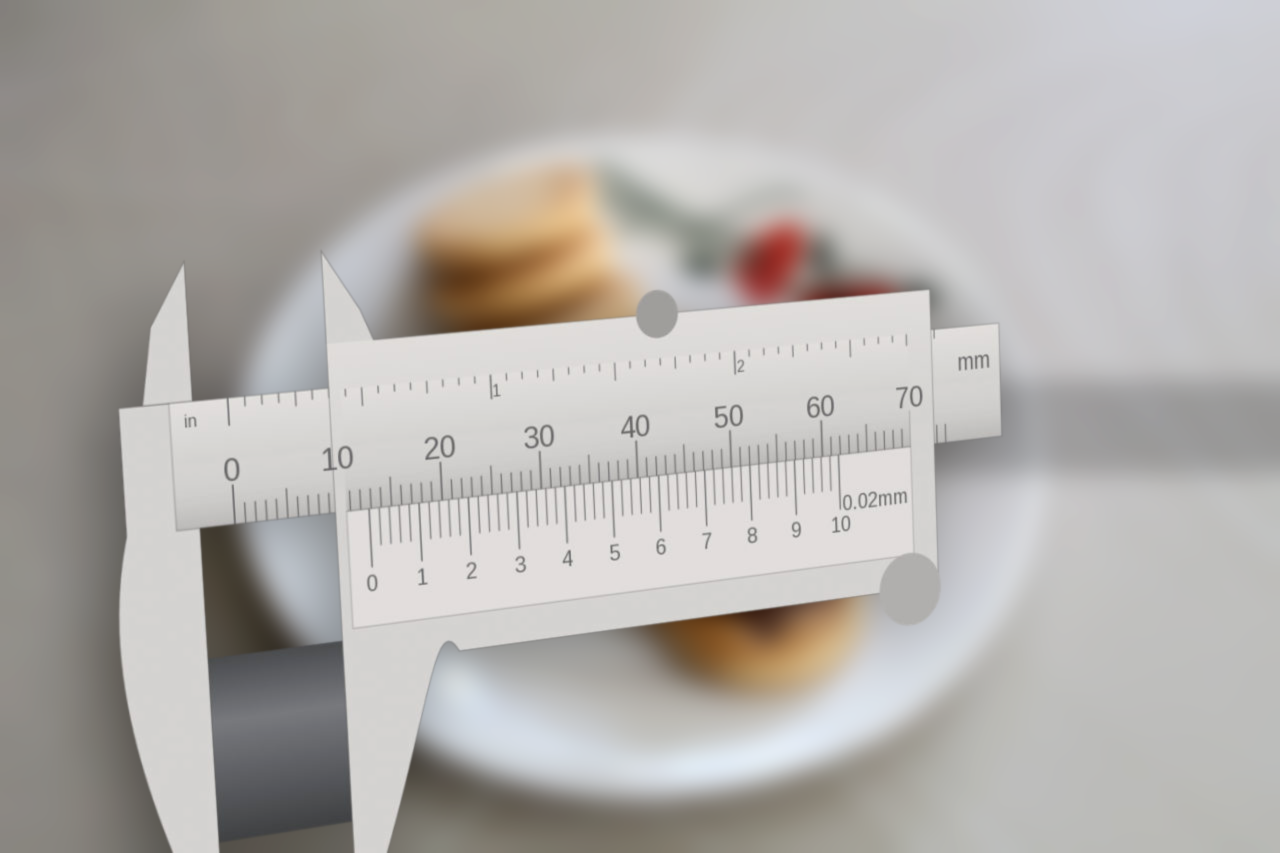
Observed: 12.8 mm
